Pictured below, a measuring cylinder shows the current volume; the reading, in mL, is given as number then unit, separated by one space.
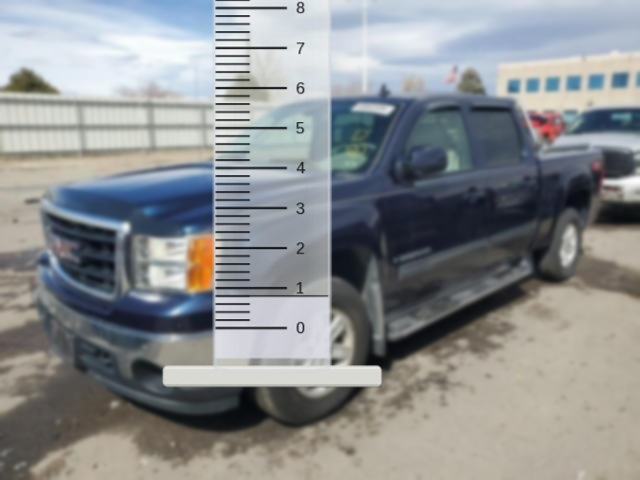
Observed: 0.8 mL
